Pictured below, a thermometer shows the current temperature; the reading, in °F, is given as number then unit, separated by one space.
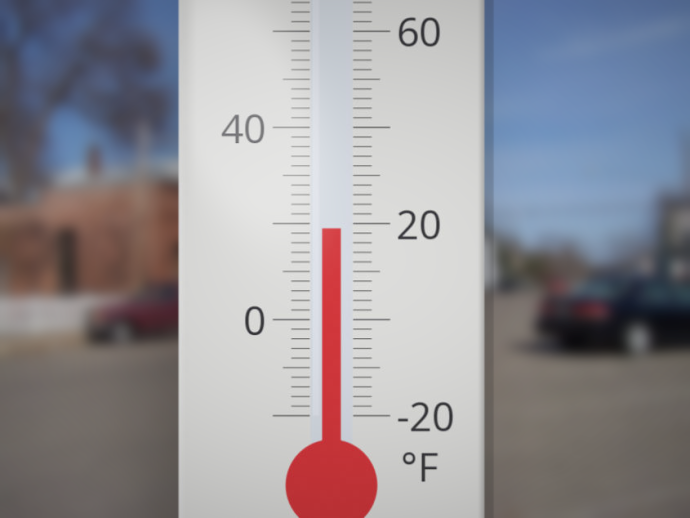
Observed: 19 °F
